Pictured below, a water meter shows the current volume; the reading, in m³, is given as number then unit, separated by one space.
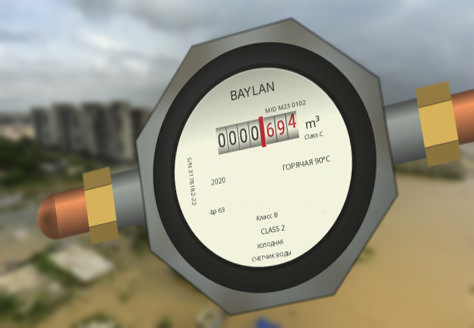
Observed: 0.694 m³
